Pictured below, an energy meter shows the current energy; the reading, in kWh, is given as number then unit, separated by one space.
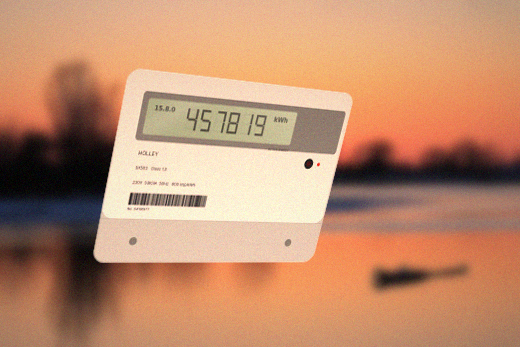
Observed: 457819 kWh
